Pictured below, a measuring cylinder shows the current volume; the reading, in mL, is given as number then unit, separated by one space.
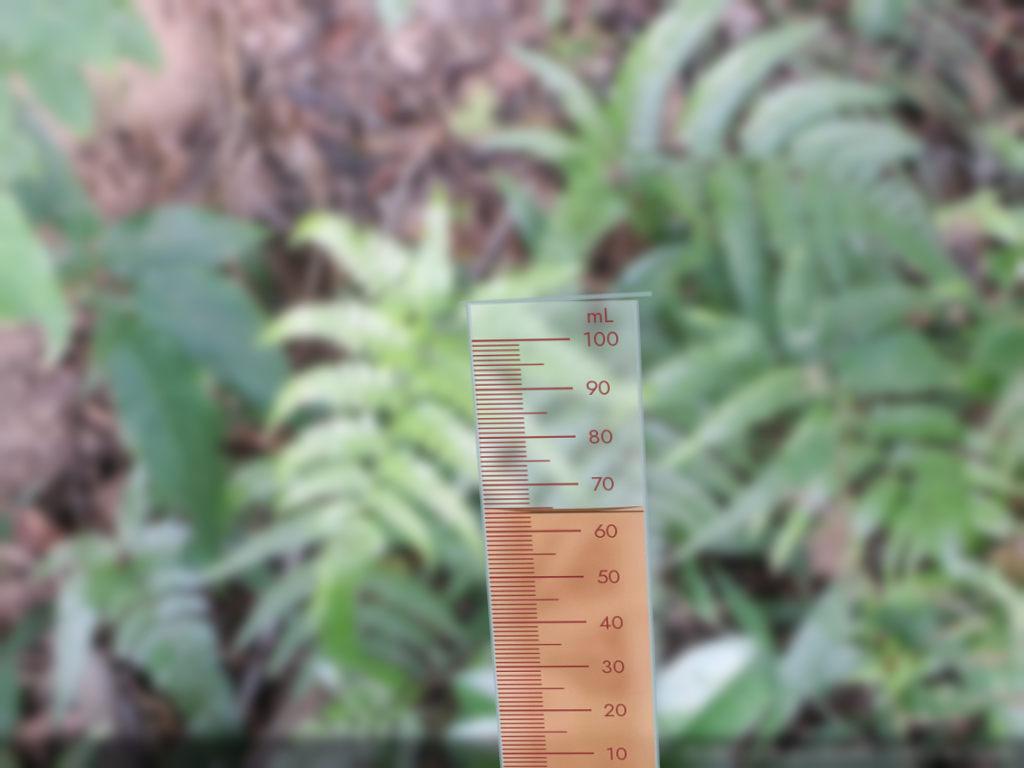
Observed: 64 mL
